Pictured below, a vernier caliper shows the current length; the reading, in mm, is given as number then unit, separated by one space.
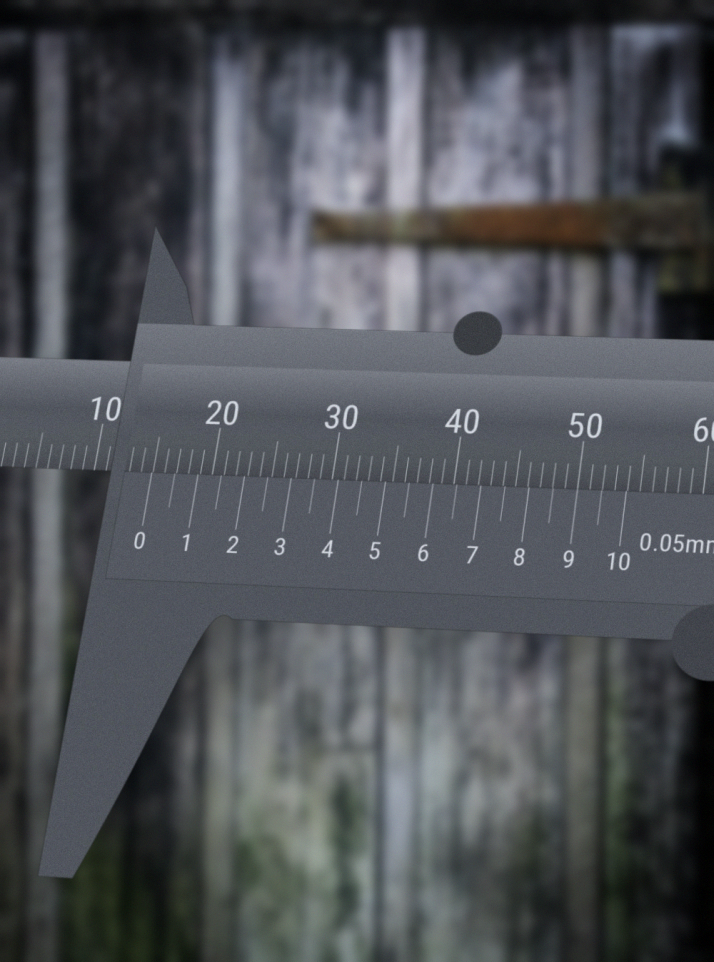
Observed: 14.9 mm
